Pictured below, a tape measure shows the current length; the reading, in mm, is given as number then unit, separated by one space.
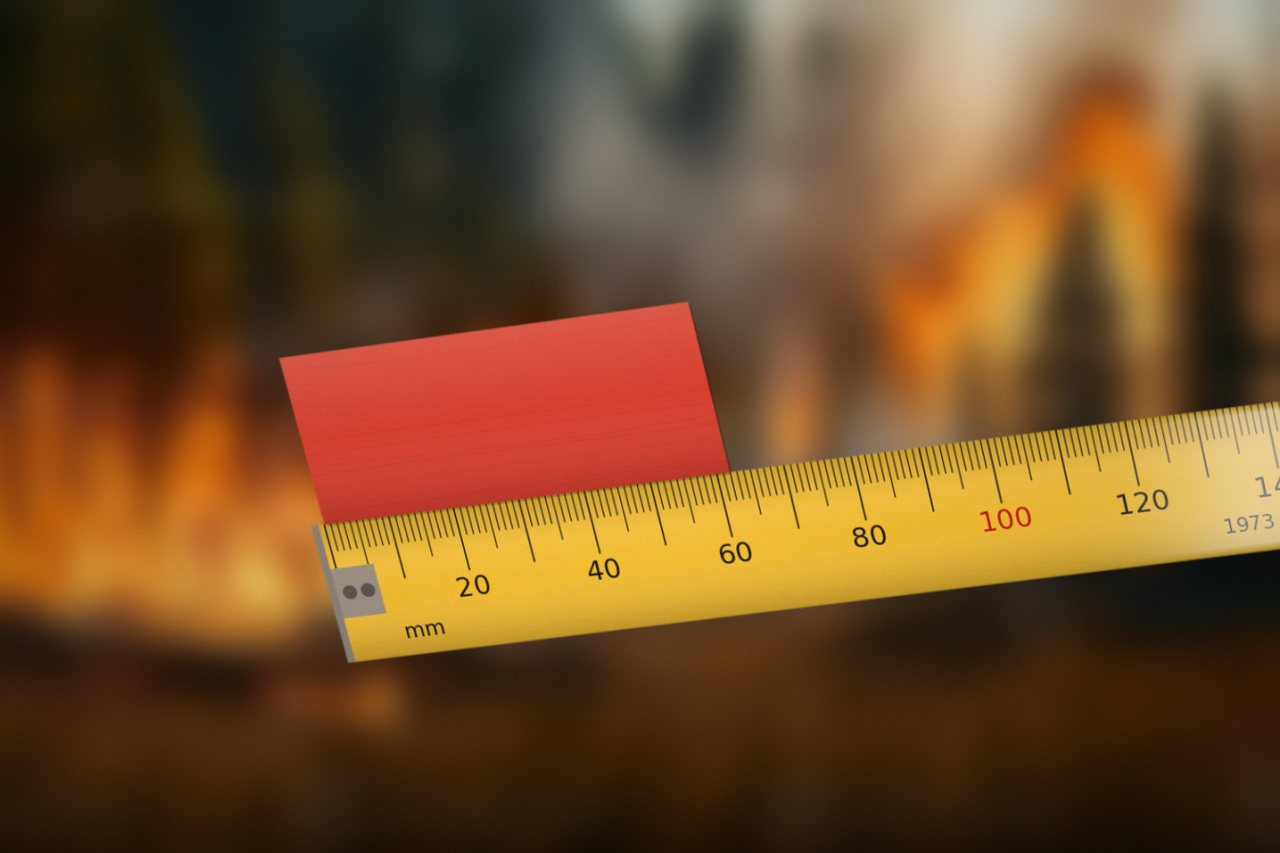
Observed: 62 mm
